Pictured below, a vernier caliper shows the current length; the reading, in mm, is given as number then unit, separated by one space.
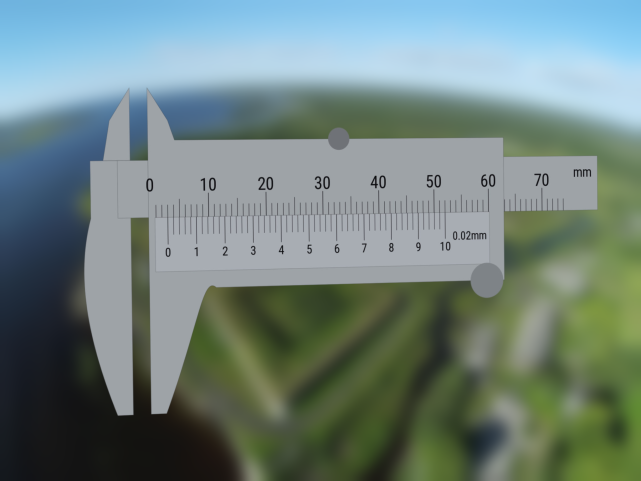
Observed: 3.0 mm
